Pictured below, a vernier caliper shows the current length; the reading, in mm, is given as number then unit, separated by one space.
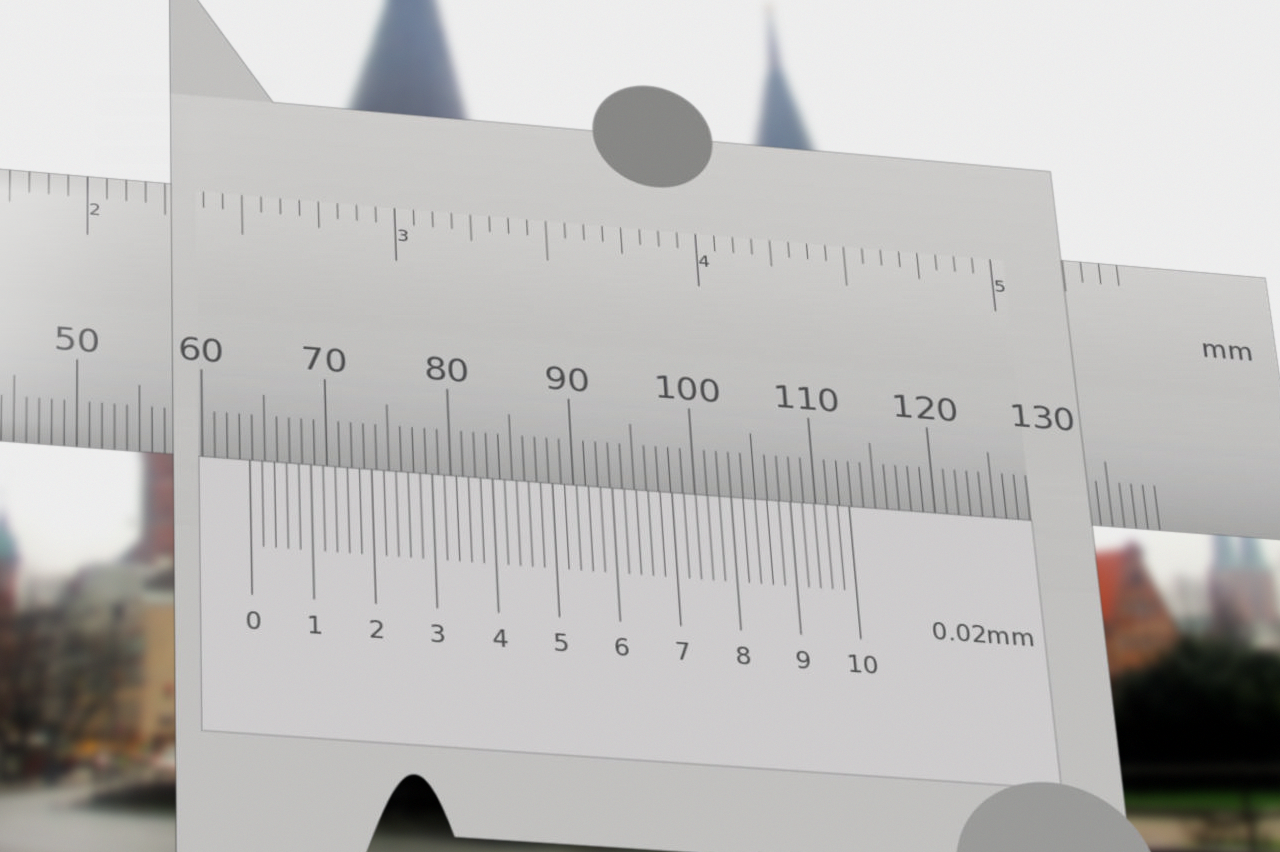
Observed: 63.8 mm
